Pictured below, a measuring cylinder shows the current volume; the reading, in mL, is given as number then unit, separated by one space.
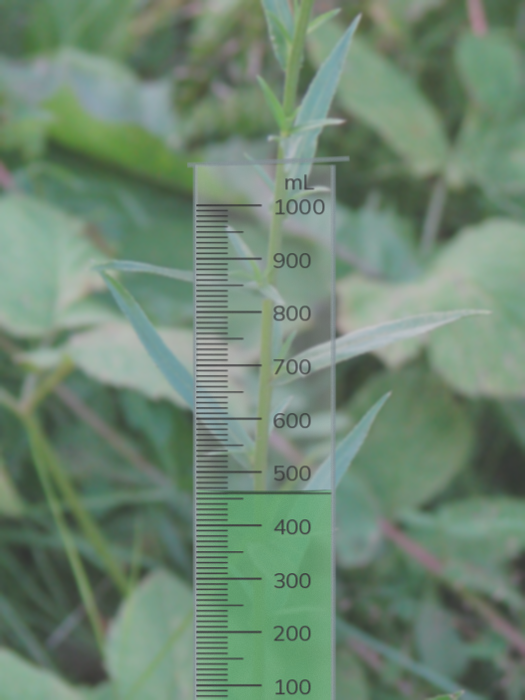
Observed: 460 mL
